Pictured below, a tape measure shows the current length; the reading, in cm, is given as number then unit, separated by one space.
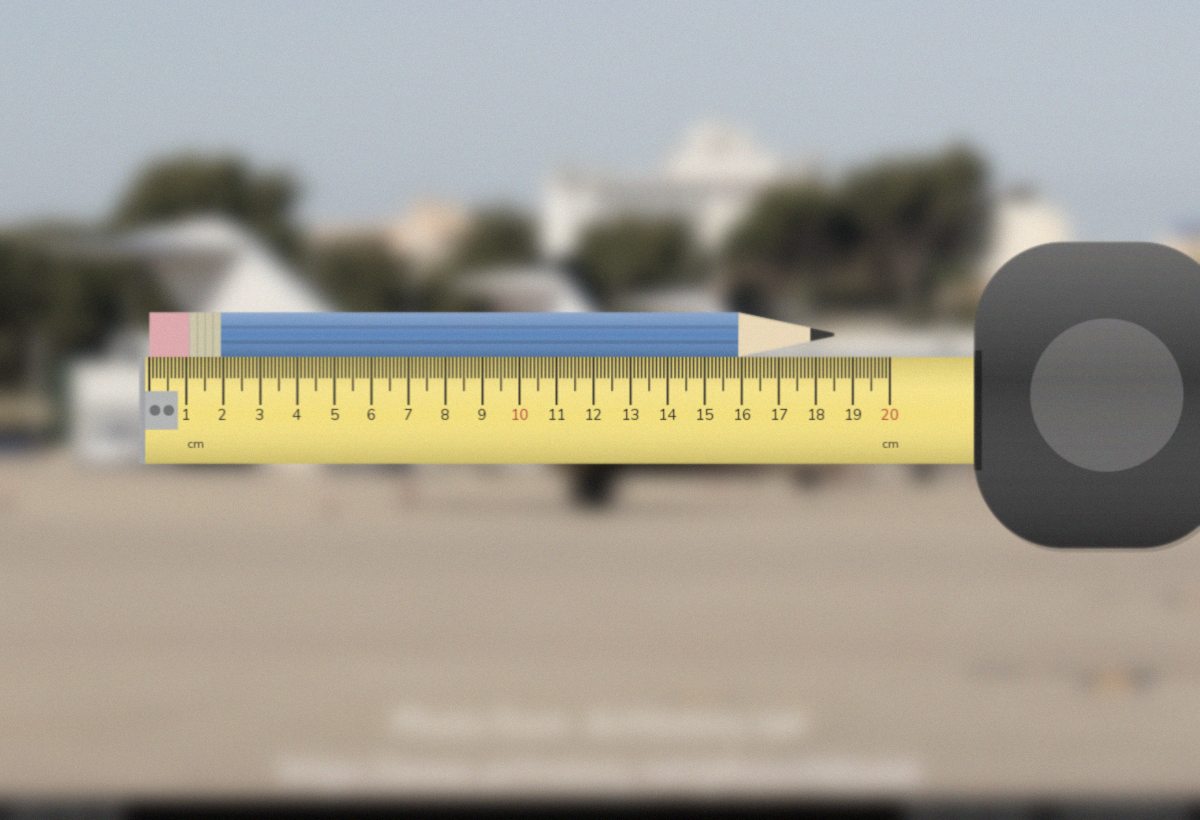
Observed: 18.5 cm
